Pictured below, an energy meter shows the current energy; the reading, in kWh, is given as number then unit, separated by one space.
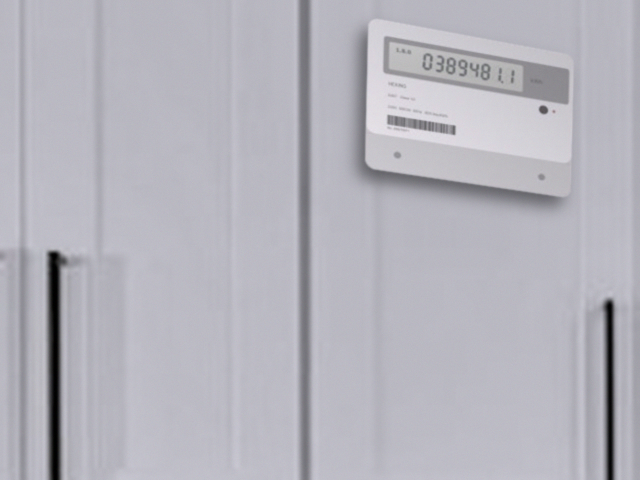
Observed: 389481.1 kWh
